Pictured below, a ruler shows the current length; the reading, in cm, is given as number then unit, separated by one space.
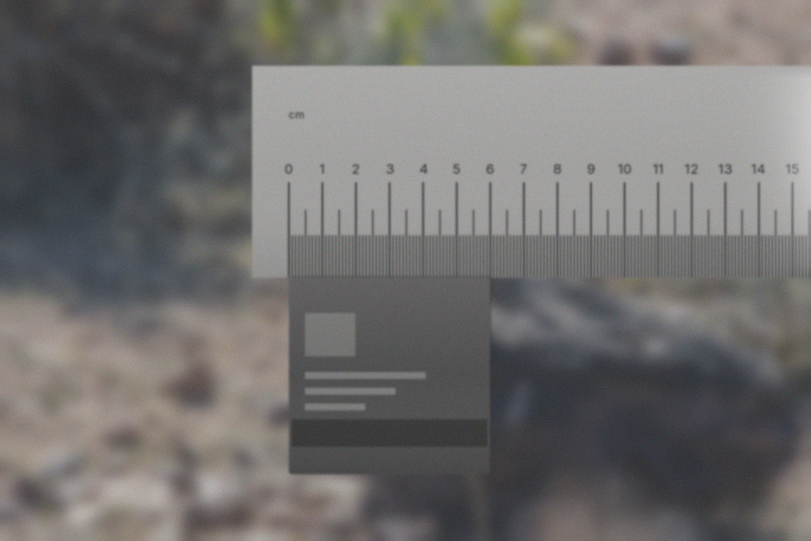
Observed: 6 cm
